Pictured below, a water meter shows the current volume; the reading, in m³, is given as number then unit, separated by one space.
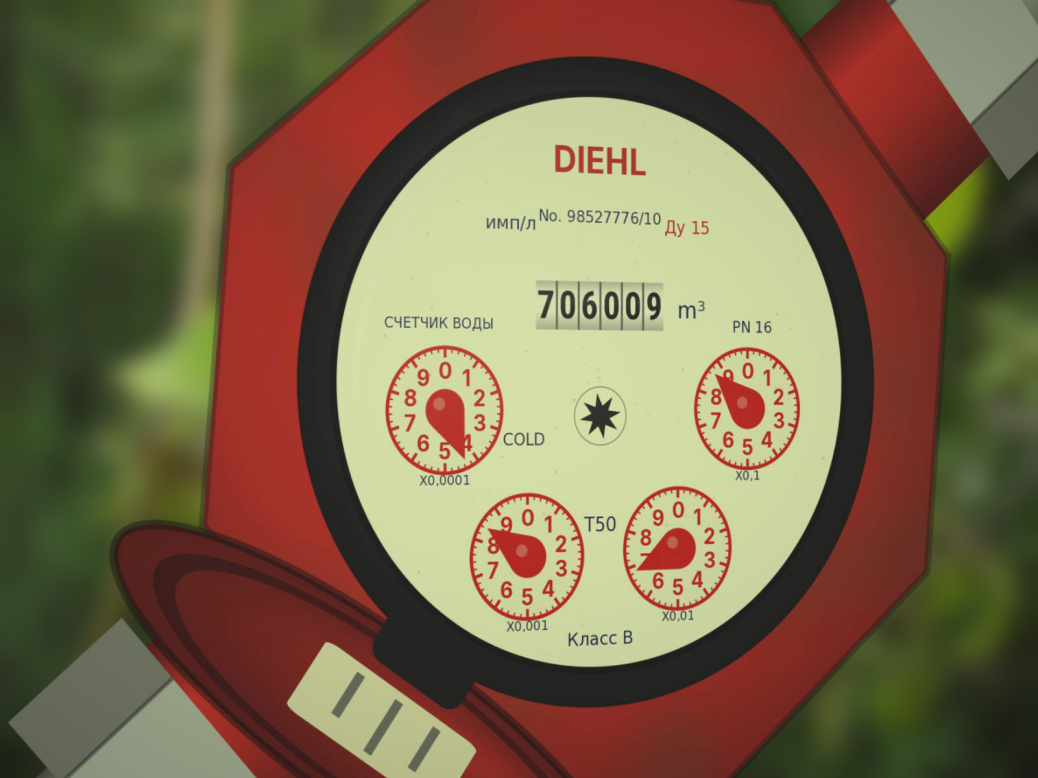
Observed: 706009.8684 m³
